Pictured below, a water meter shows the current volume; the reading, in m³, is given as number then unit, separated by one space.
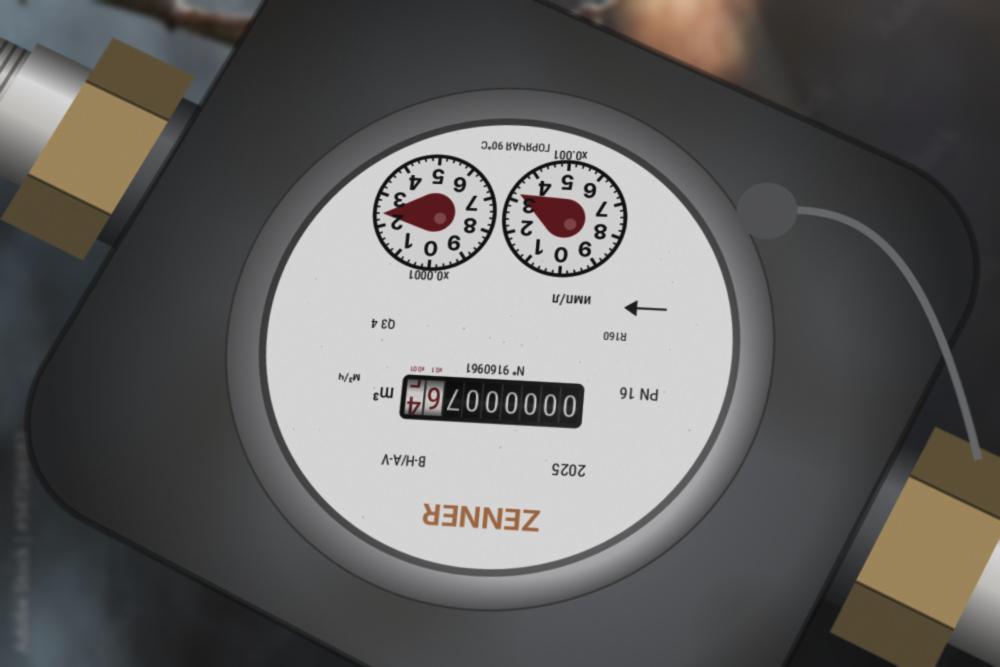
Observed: 7.6432 m³
